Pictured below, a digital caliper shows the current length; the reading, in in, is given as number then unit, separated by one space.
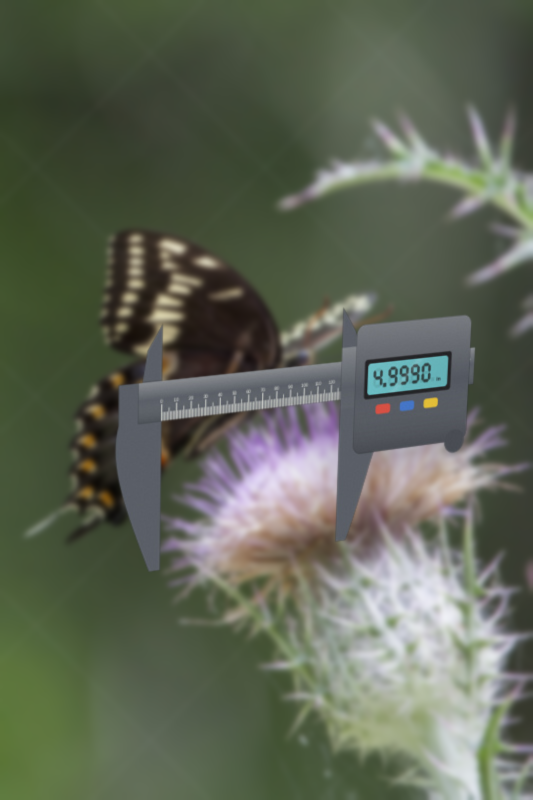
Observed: 4.9990 in
